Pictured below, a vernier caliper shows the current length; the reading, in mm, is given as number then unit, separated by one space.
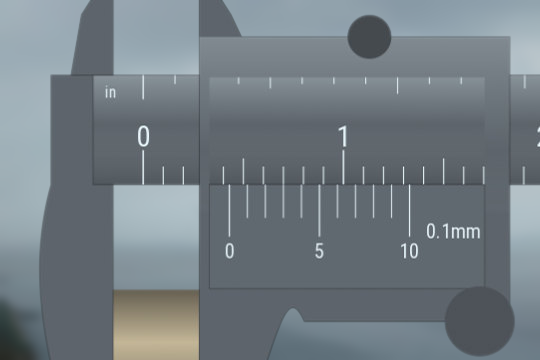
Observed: 4.3 mm
